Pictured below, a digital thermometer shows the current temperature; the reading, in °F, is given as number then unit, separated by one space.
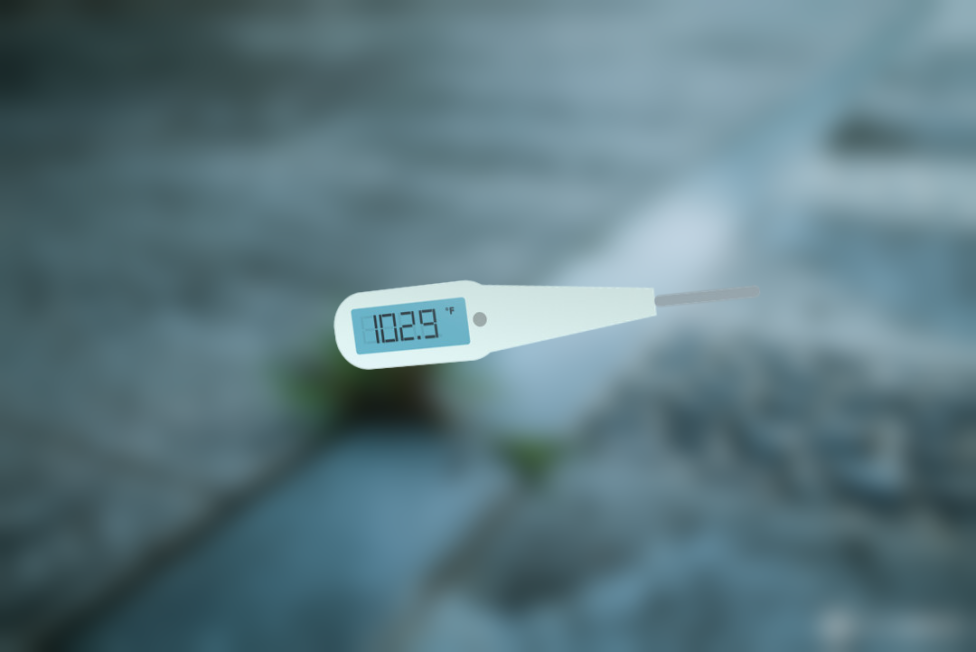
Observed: 102.9 °F
